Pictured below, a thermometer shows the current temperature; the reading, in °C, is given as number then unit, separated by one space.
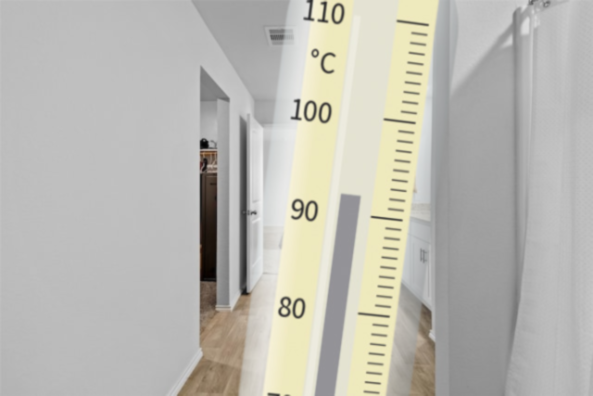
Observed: 92 °C
